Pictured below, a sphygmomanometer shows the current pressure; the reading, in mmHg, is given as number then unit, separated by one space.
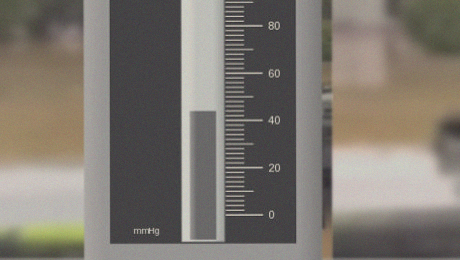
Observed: 44 mmHg
